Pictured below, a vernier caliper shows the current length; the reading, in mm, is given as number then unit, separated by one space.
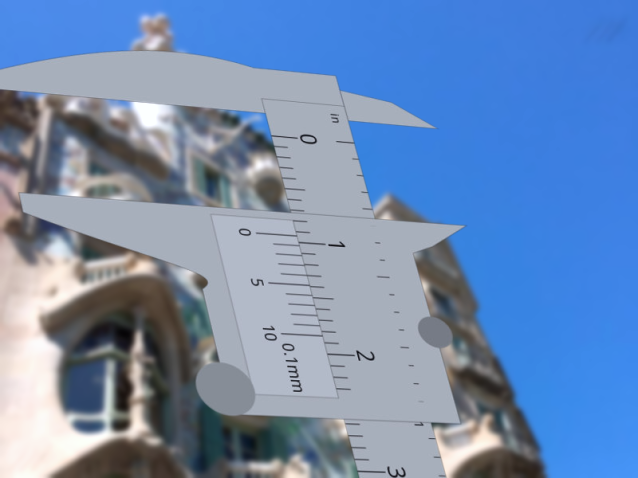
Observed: 9.4 mm
